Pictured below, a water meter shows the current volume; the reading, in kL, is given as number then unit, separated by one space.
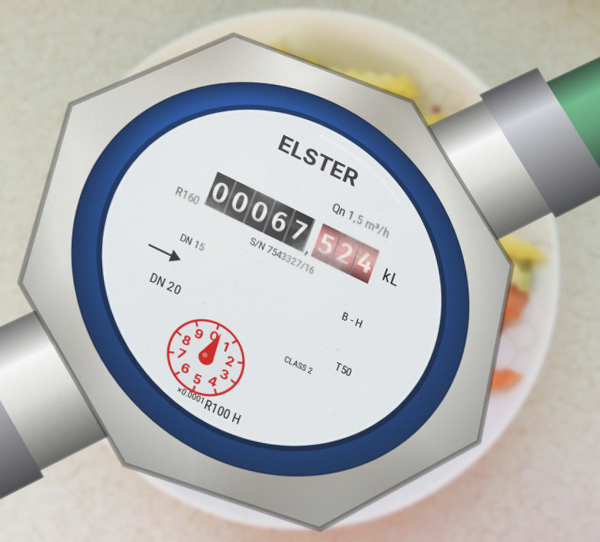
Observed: 67.5240 kL
